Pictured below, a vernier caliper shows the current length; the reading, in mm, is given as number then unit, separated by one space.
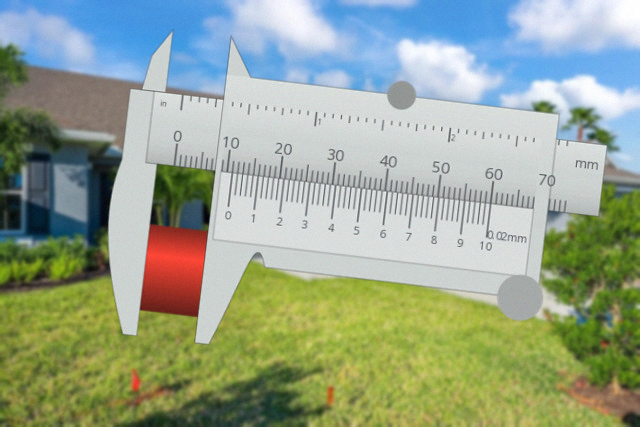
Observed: 11.0 mm
